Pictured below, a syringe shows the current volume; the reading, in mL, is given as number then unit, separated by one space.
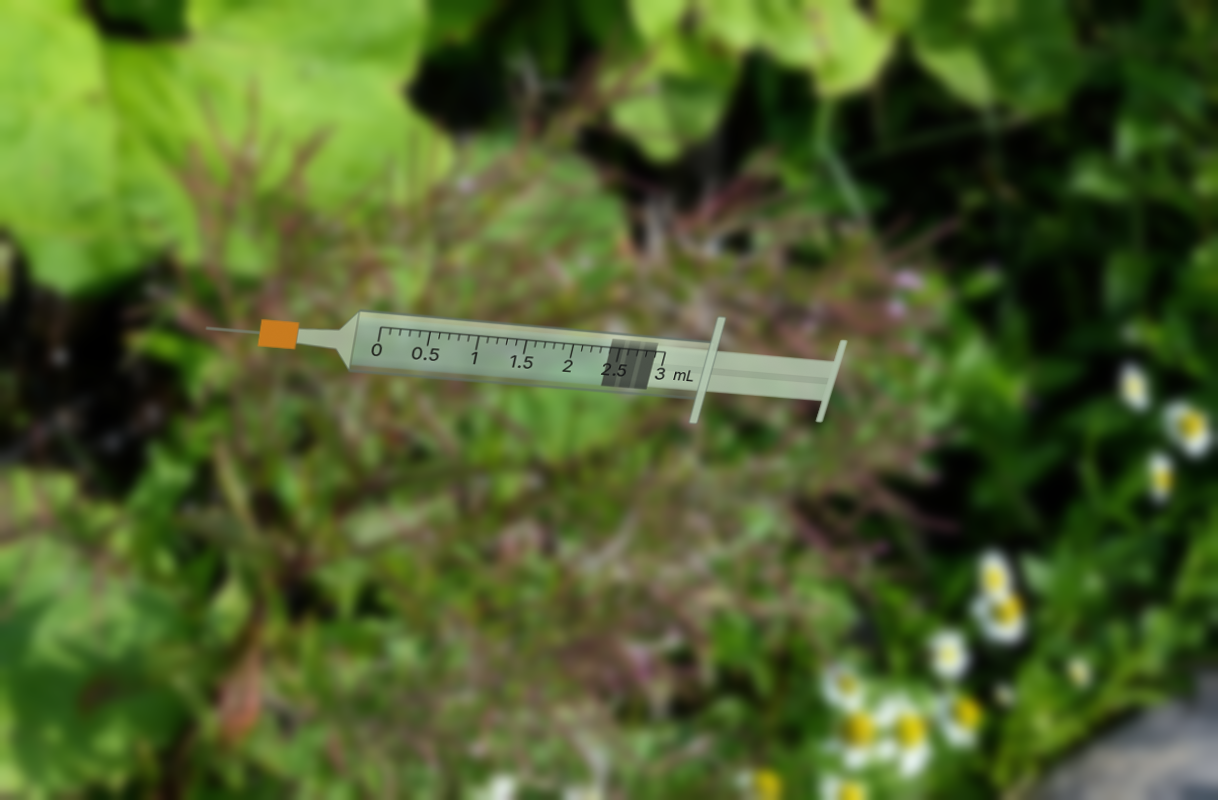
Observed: 2.4 mL
